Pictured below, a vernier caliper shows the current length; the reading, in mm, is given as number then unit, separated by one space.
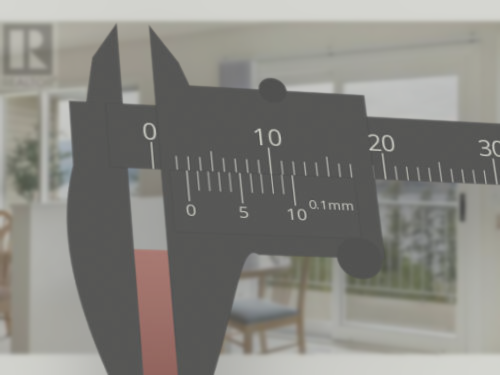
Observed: 2.8 mm
